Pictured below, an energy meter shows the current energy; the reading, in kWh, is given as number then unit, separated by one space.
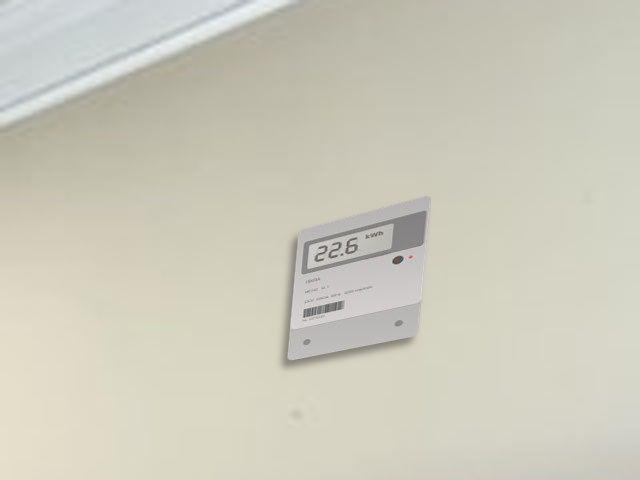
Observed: 22.6 kWh
